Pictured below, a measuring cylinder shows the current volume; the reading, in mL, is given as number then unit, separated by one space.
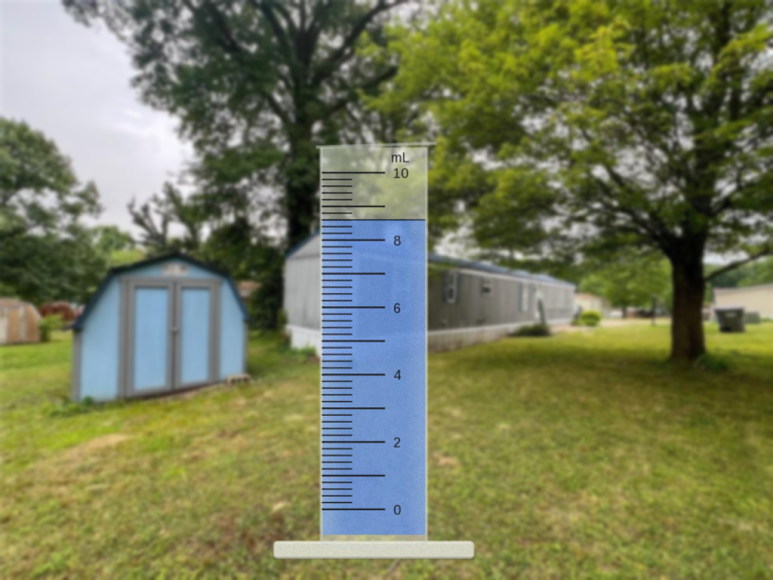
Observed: 8.6 mL
